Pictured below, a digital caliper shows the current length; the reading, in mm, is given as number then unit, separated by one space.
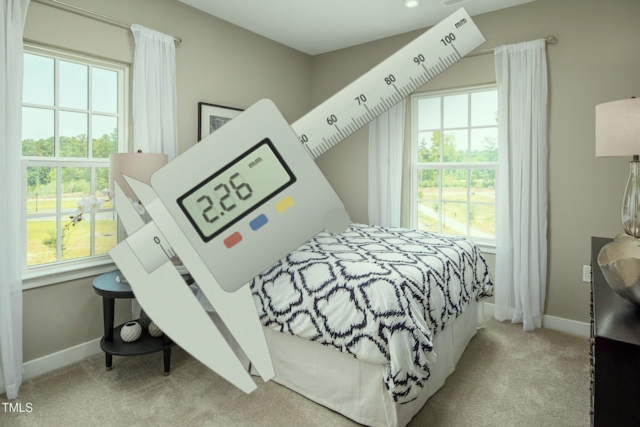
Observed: 2.26 mm
